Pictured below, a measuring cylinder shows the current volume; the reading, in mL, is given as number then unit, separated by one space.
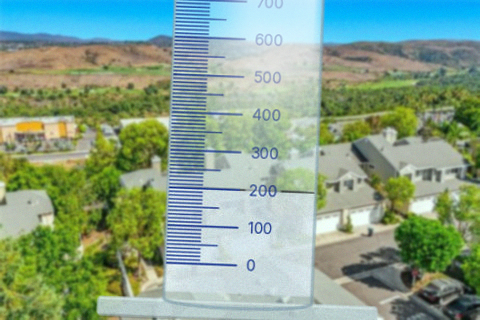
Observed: 200 mL
